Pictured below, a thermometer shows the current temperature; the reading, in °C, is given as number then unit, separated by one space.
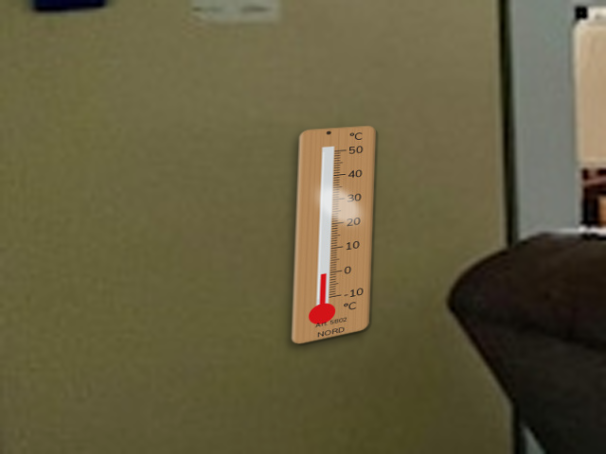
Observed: 0 °C
